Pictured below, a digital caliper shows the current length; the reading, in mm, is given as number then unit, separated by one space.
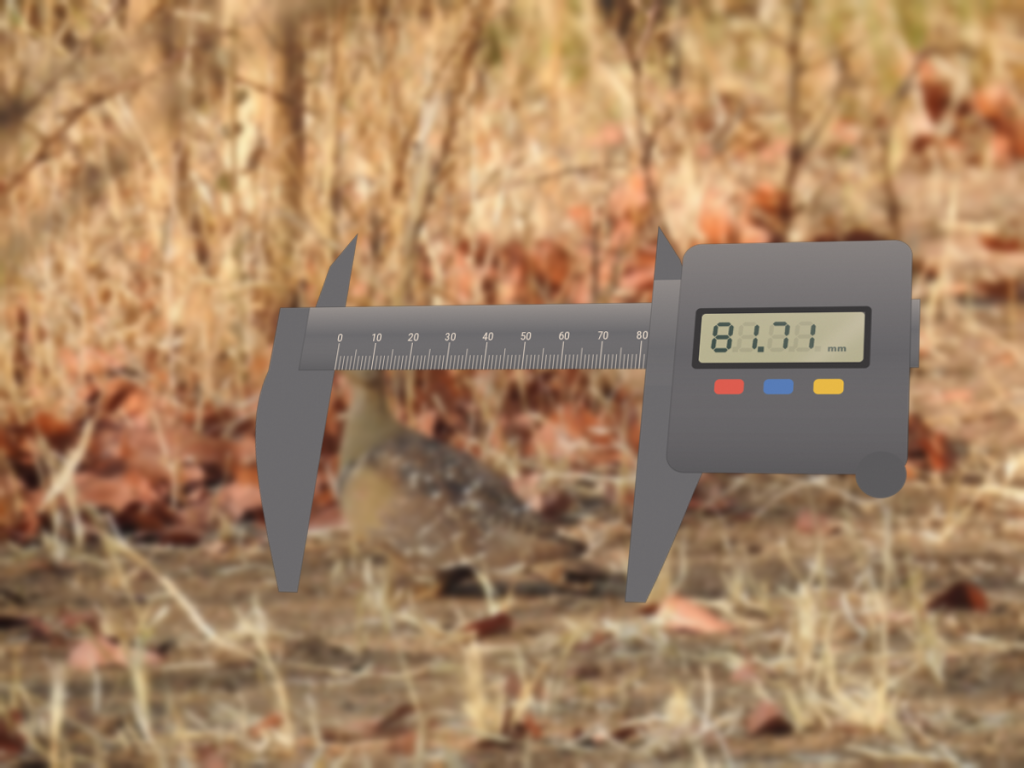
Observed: 81.71 mm
